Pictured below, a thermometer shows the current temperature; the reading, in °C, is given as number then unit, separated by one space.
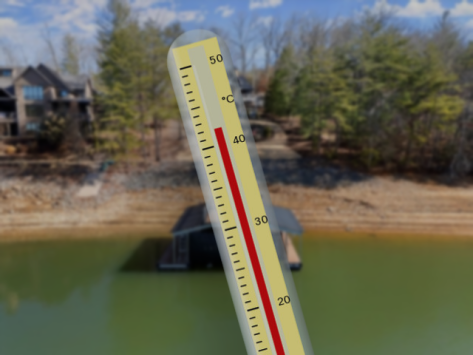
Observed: 42 °C
